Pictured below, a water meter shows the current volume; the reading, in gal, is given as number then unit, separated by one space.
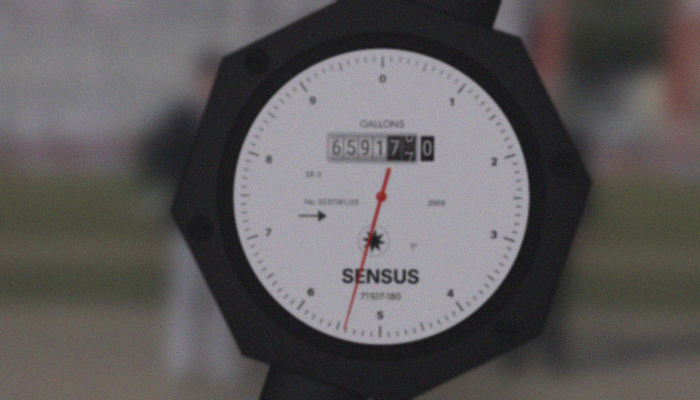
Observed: 6591765.4 gal
